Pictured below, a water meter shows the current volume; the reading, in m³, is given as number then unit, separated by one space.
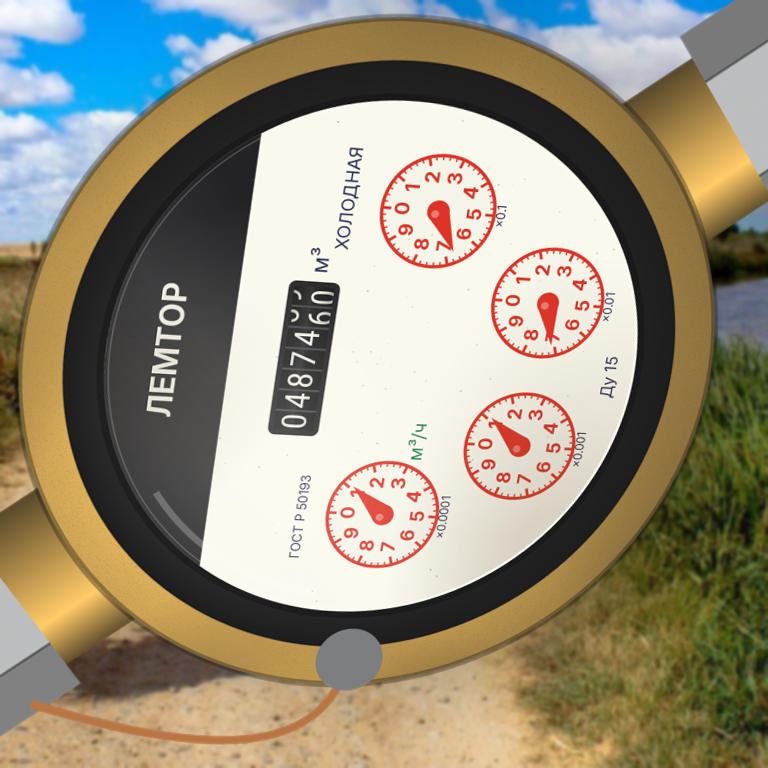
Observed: 487459.6711 m³
